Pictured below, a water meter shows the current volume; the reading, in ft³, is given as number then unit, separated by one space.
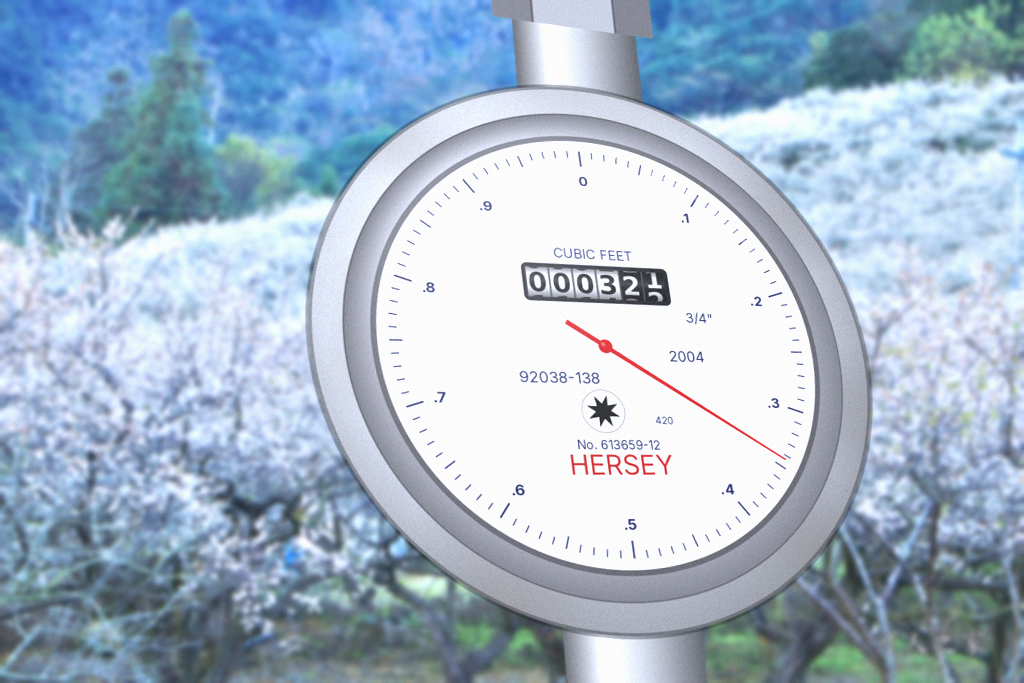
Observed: 321.34 ft³
